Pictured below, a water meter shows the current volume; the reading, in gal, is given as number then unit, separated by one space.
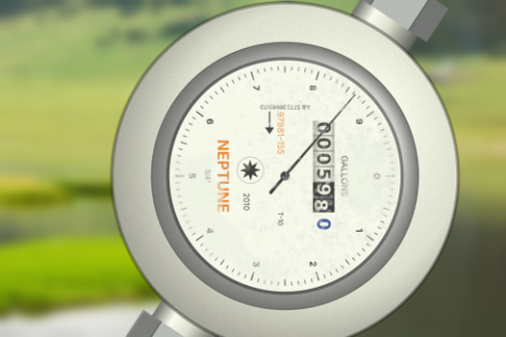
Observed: 5978.6 gal
